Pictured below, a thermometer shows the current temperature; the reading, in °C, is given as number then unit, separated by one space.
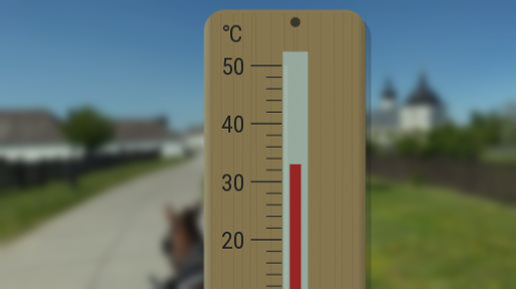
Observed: 33 °C
